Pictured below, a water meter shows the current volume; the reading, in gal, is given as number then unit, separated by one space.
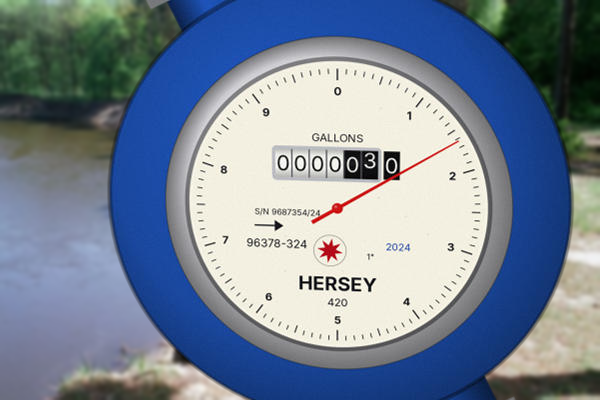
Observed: 31.6 gal
